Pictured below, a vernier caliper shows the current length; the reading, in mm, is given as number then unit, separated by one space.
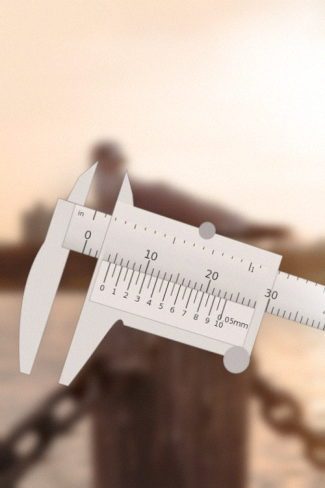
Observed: 4.4 mm
